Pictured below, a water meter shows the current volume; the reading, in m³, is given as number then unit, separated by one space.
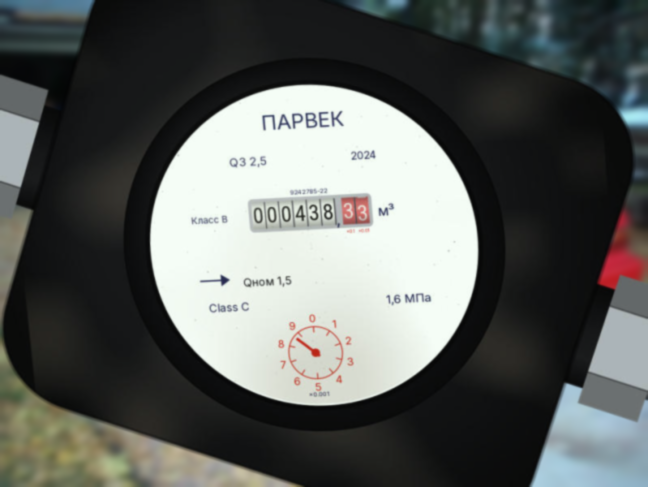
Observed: 438.328 m³
